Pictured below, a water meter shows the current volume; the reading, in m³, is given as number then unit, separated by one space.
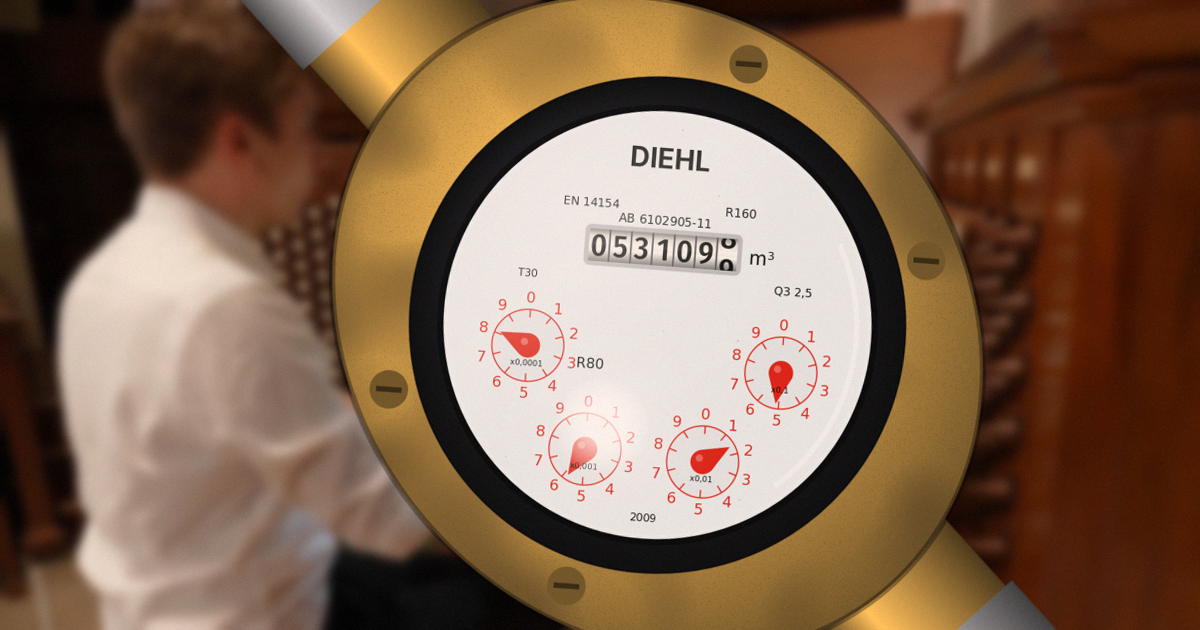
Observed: 531098.5158 m³
